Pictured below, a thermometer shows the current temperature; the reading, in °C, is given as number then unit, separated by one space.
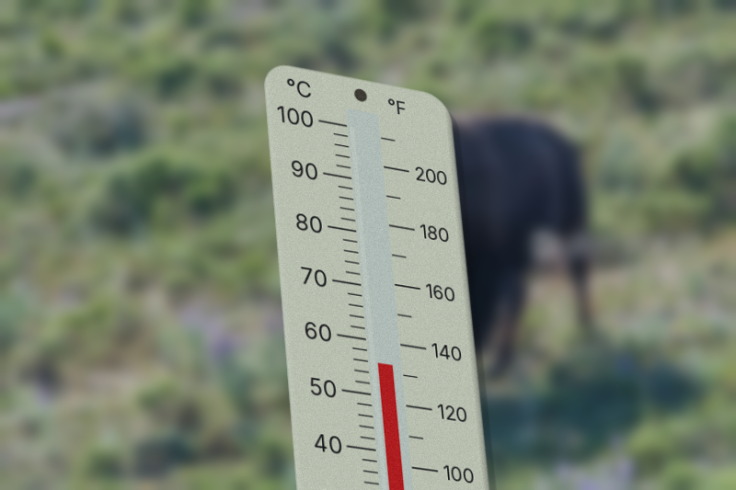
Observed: 56 °C
